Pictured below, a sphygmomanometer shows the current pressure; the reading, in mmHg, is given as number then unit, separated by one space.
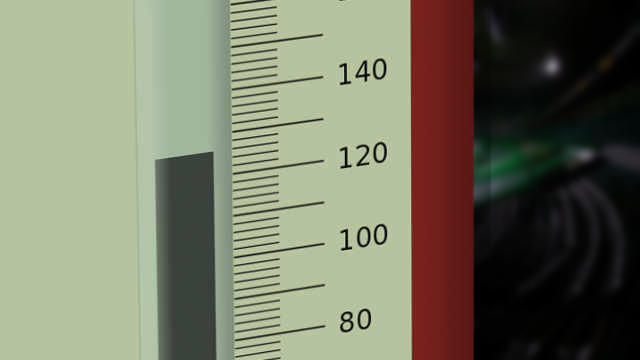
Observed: 126 mmHg
